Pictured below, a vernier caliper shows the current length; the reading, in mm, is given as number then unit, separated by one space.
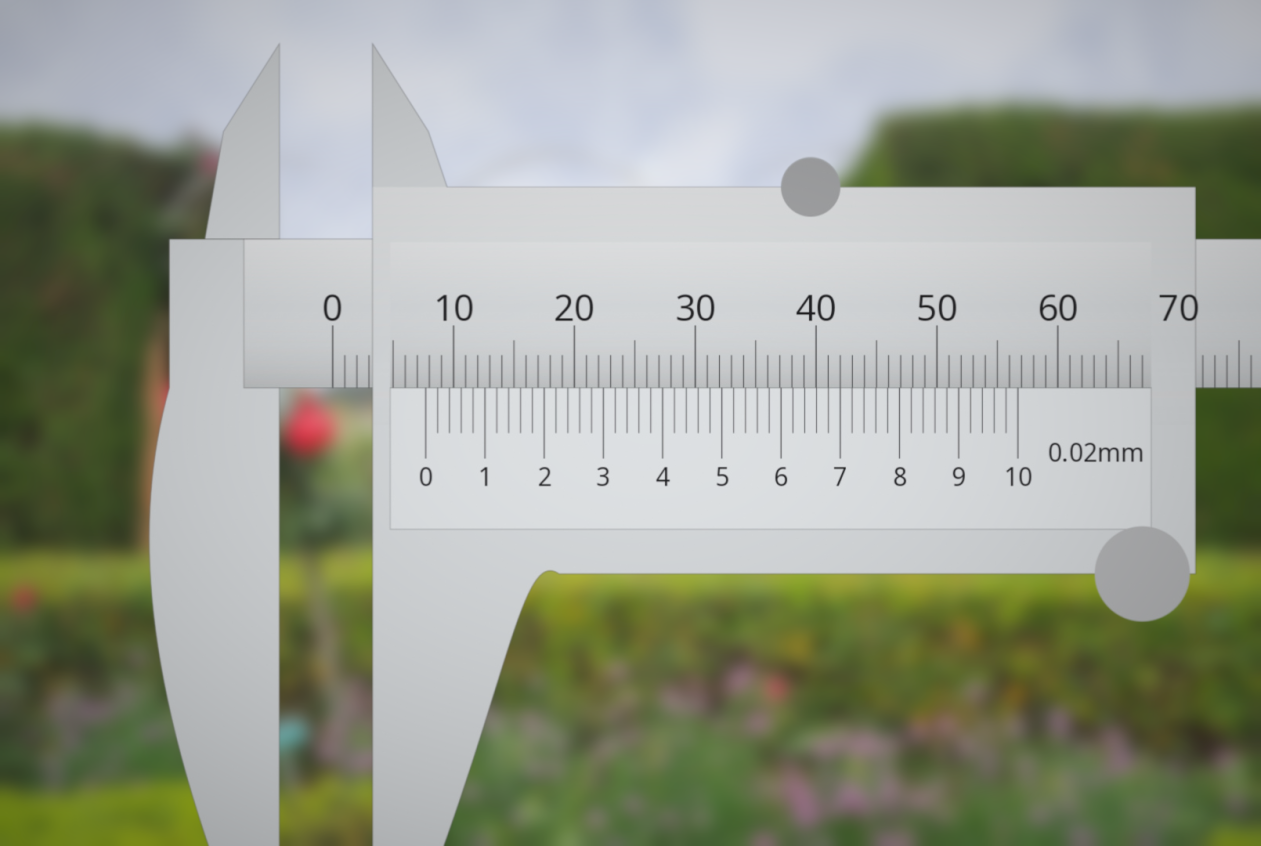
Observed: 7.7 mm
